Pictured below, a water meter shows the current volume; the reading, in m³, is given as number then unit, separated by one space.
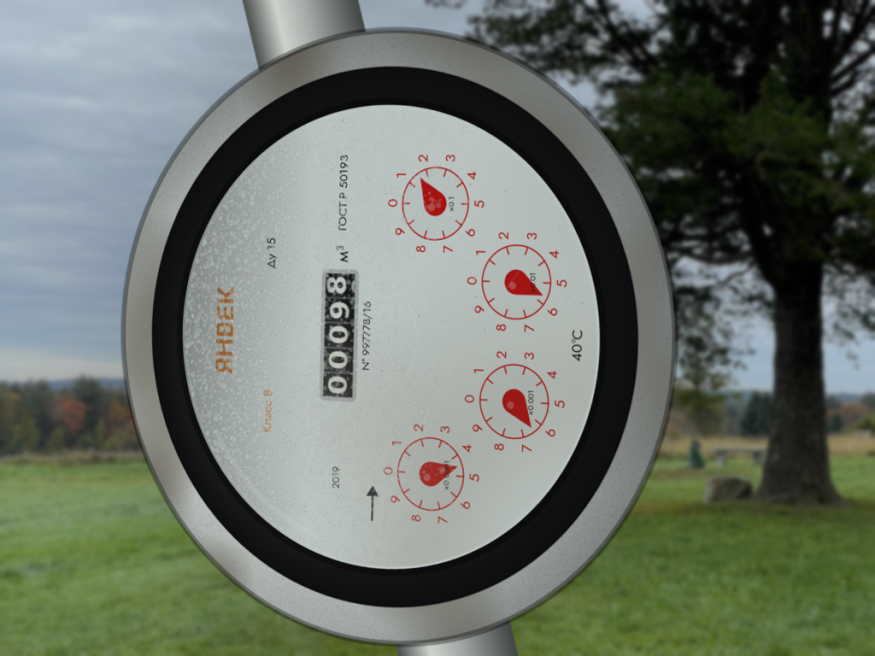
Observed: 98.1564 m³
